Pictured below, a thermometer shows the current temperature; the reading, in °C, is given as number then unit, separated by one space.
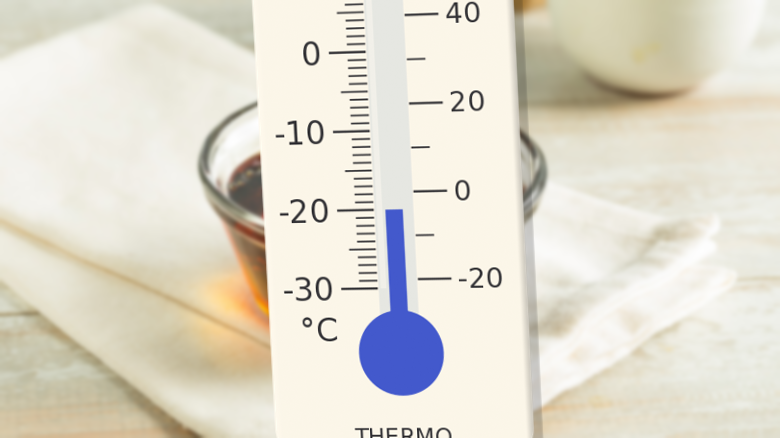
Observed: -20 °C
